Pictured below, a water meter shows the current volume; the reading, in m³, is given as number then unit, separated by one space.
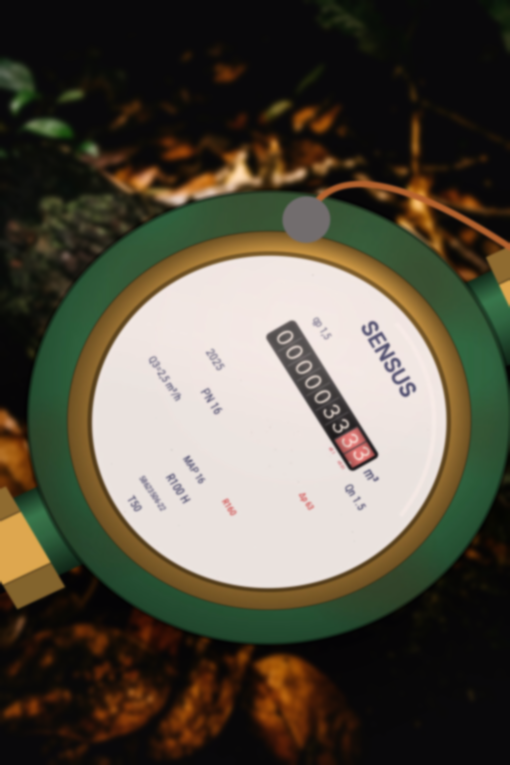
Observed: 33.33 m³
